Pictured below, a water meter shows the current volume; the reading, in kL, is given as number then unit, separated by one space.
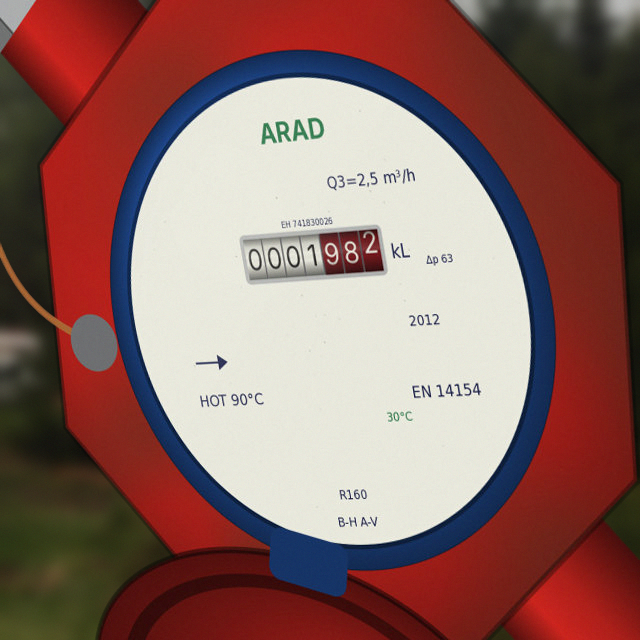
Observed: 1.982 kL
